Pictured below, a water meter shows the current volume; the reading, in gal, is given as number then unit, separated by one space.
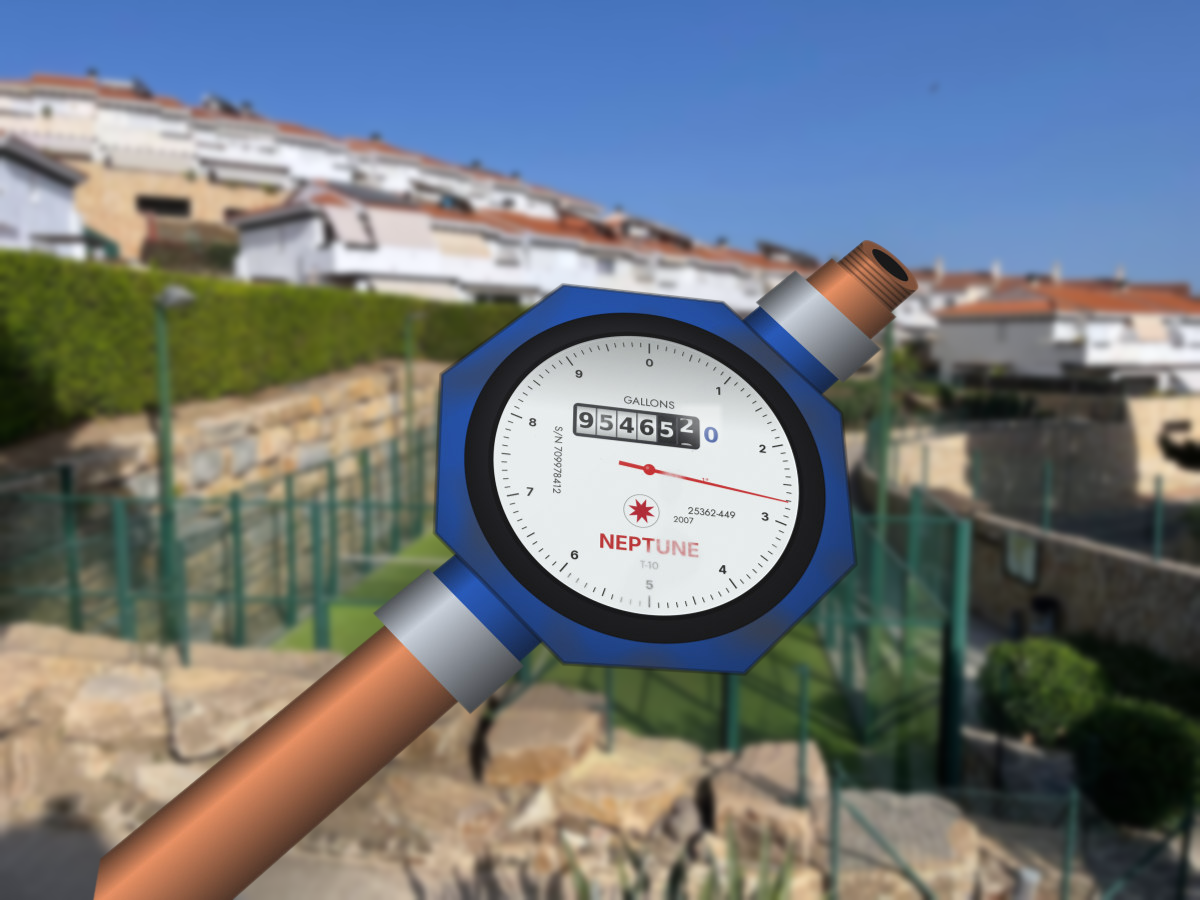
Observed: 9546522.7 gal
